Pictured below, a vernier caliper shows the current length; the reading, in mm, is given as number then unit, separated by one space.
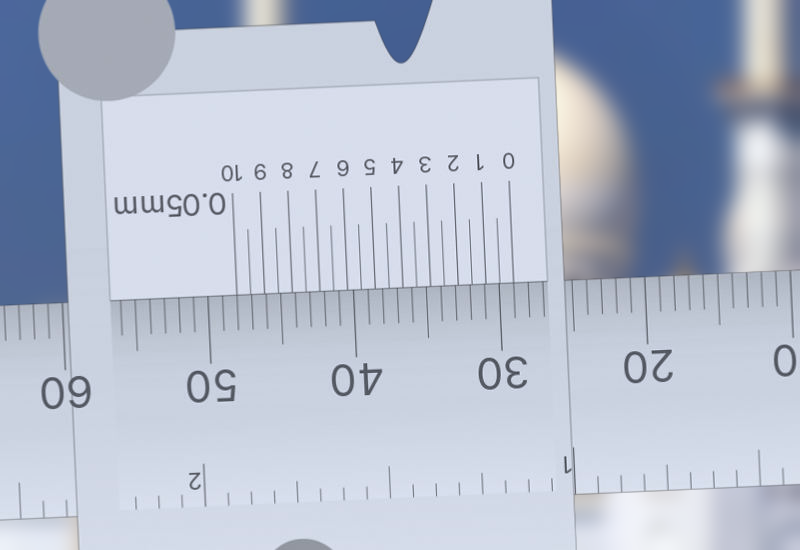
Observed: 29.0 mm
